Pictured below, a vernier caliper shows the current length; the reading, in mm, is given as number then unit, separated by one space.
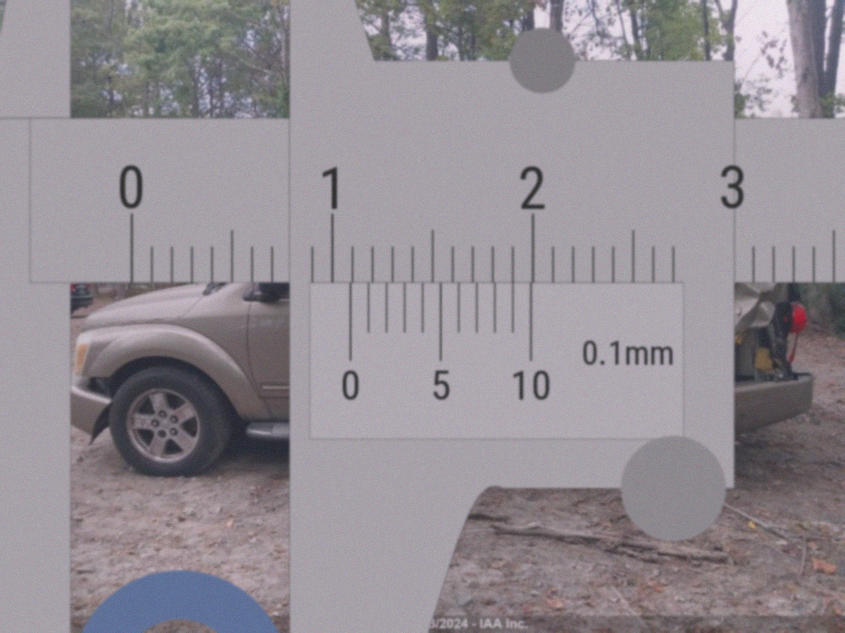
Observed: 10.9 mm
